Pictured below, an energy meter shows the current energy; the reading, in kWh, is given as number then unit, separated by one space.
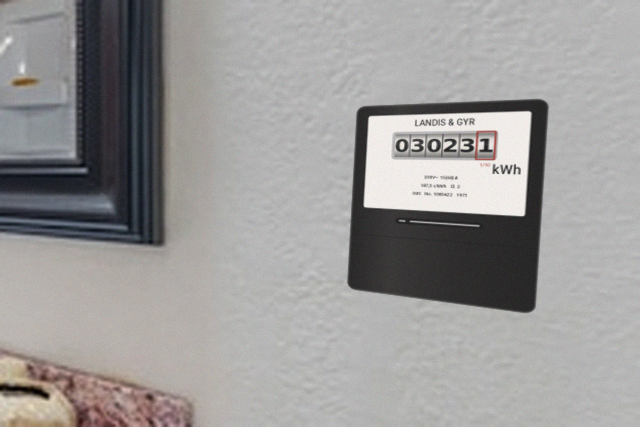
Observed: 3023.1 kWh
